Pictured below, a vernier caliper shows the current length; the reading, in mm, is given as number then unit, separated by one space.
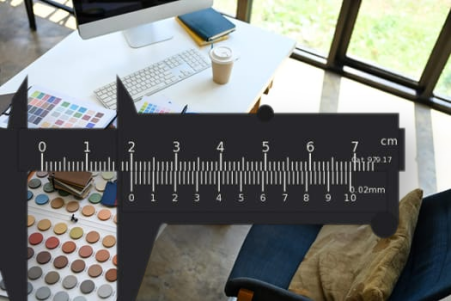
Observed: 20.0 mm
